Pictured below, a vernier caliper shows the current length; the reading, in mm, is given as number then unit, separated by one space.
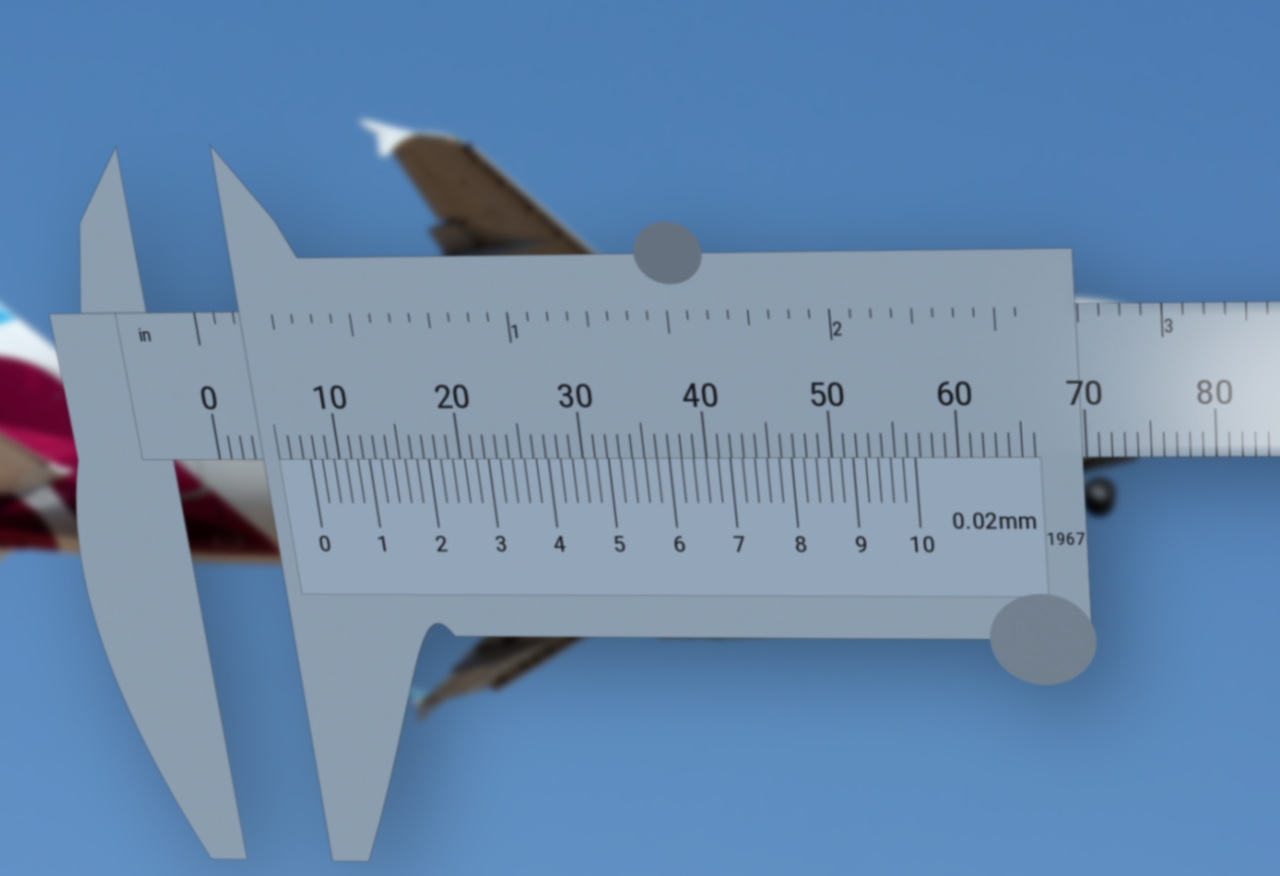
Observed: 7.6 mm
